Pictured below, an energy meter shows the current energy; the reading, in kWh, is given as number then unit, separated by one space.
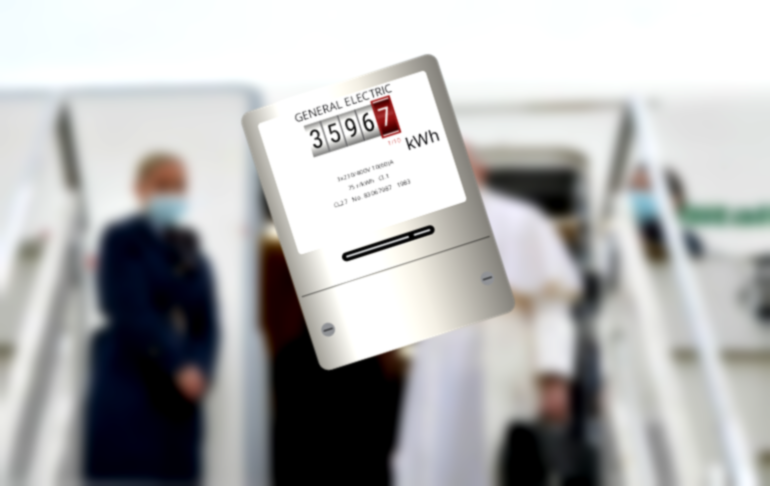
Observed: 3596.7 kWh
